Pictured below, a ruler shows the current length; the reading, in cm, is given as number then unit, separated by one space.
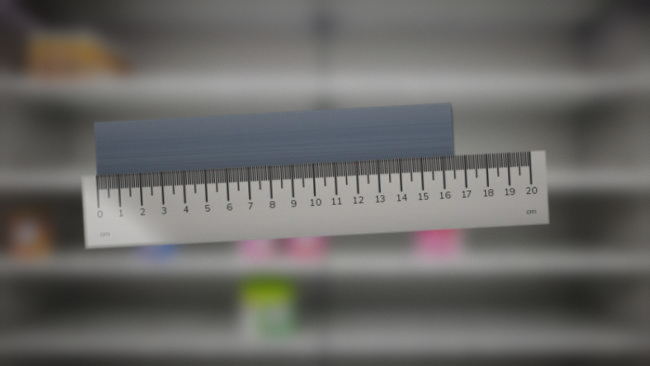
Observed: 16.5 cm
